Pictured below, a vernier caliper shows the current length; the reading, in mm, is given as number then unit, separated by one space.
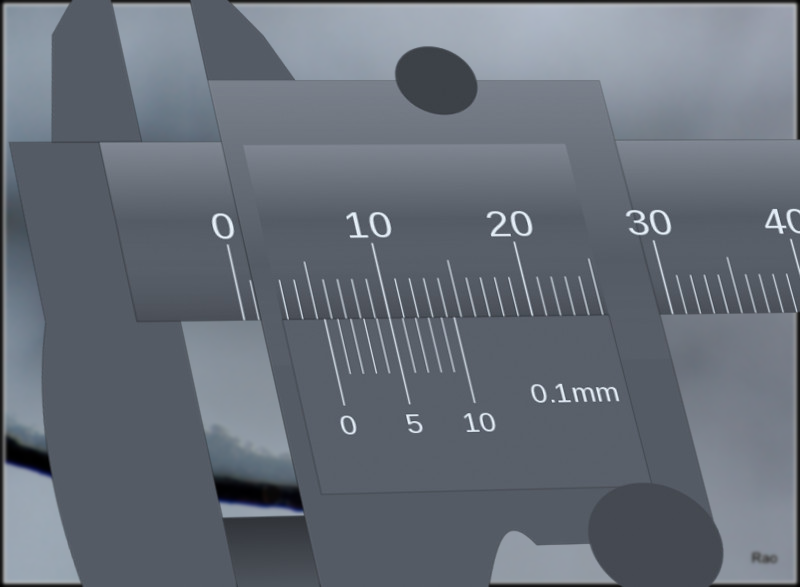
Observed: 5.5 mm
